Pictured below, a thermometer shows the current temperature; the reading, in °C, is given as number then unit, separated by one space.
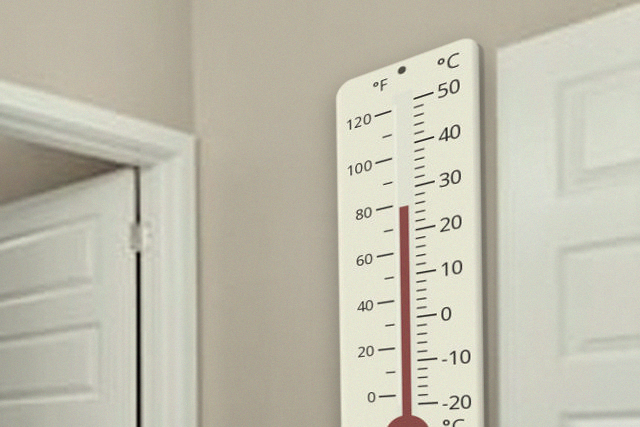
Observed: 26 °C
